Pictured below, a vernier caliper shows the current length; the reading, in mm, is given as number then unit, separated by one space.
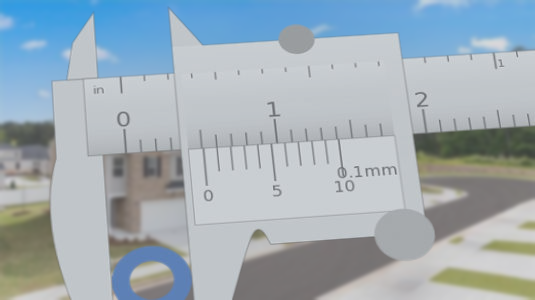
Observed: 5.1 mm
